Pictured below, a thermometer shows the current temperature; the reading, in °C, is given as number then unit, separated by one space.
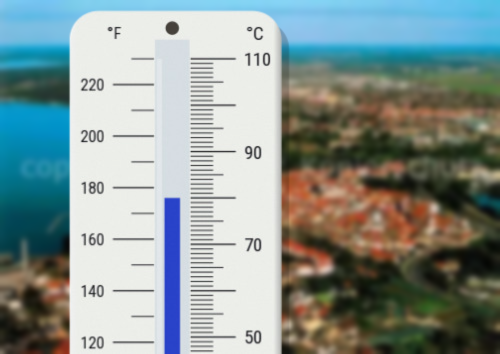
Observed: 80 °C
